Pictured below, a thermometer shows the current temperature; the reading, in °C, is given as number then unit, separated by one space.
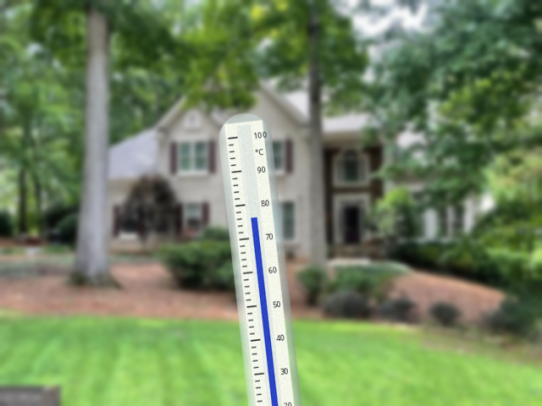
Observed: 76 °C
